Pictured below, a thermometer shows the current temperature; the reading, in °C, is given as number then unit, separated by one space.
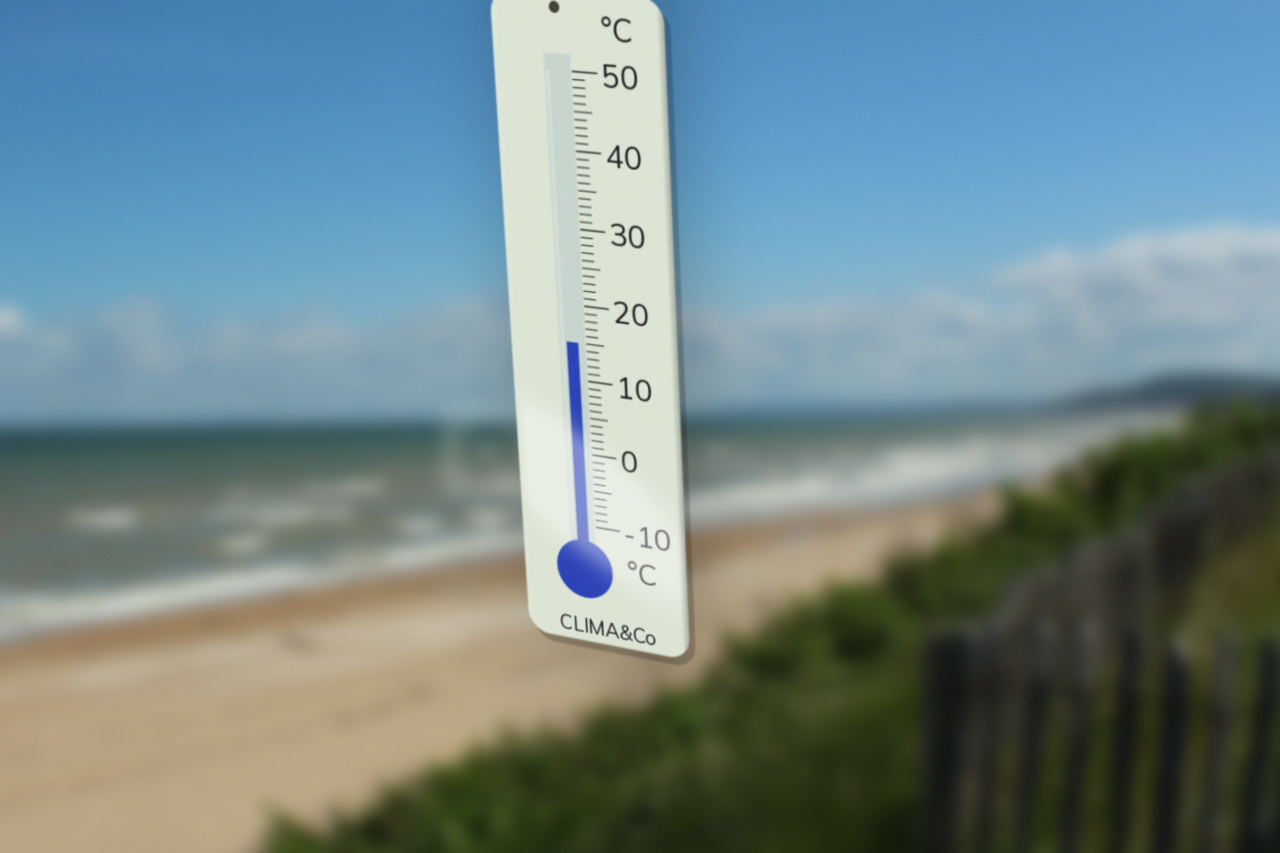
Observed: 15 °C
